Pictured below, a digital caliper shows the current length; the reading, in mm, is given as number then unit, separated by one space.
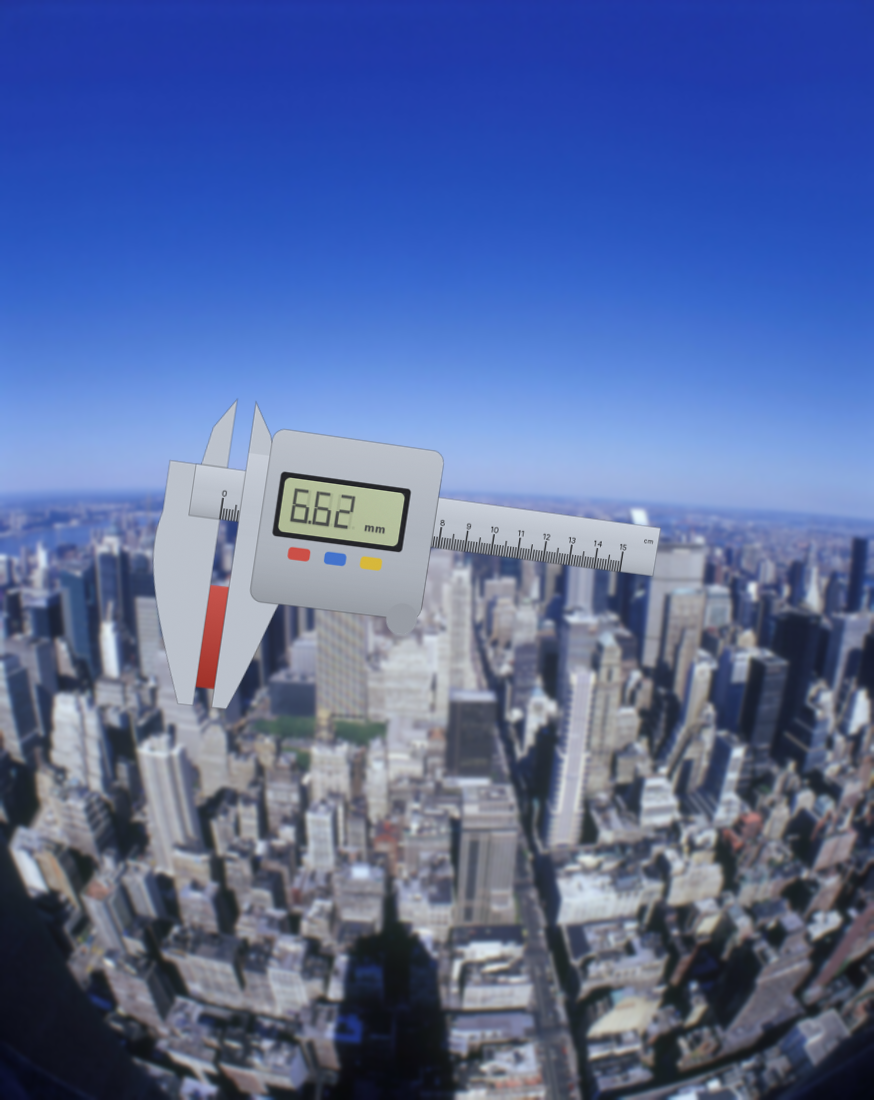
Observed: 6.62 mm
